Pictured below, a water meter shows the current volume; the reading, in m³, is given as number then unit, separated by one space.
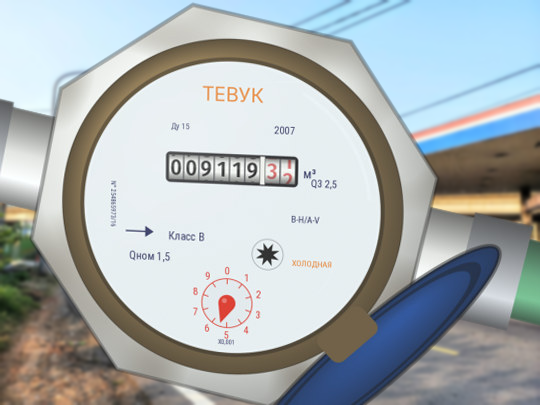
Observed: 9119.315 m³
